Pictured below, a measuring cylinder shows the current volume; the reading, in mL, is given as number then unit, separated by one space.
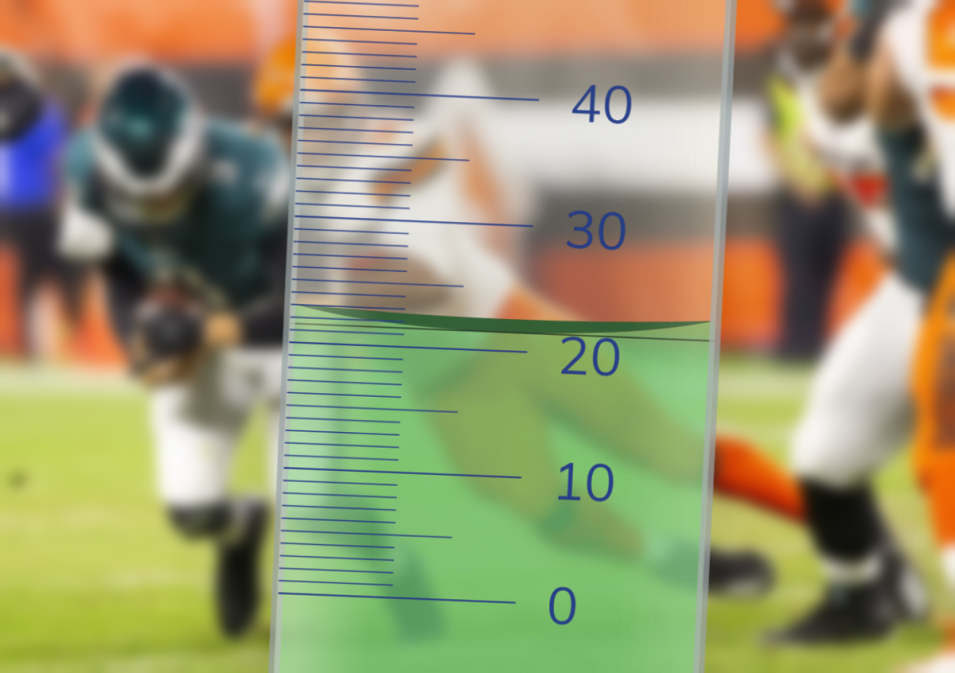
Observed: 21.5 mL
